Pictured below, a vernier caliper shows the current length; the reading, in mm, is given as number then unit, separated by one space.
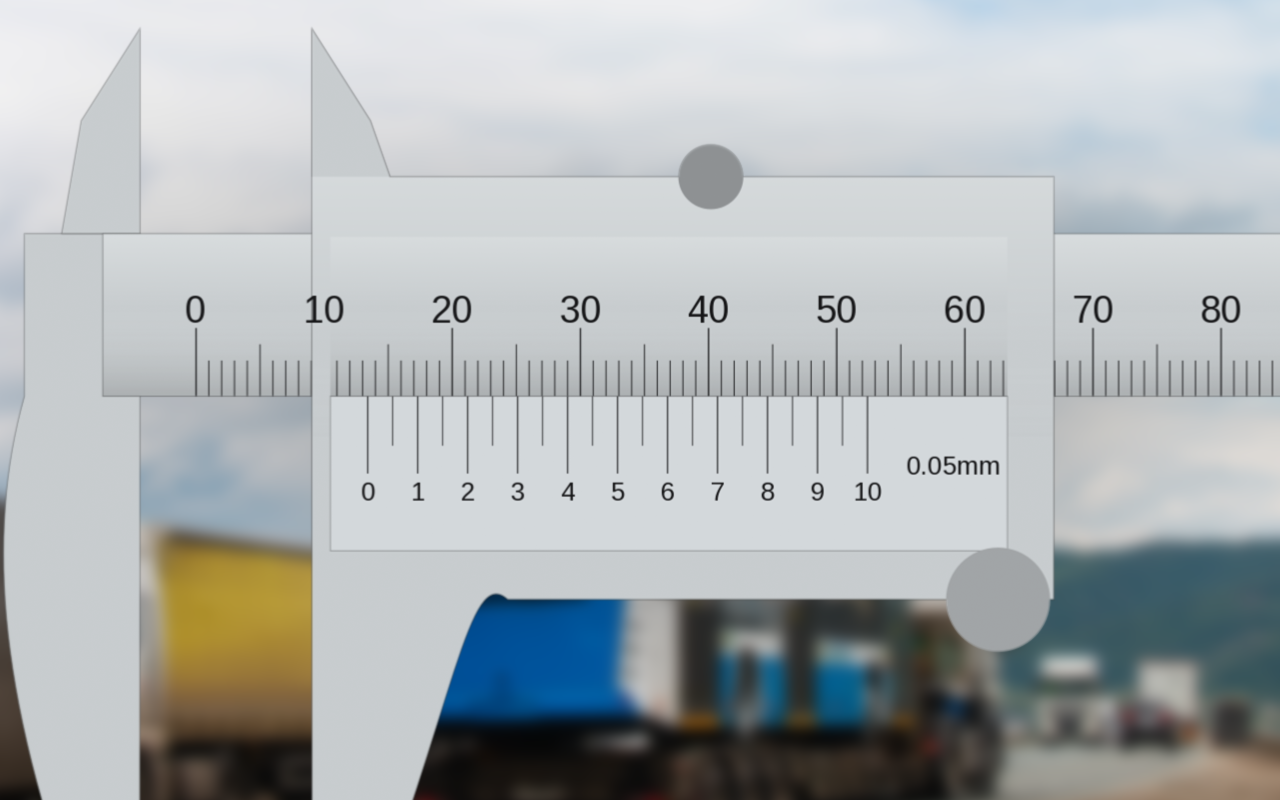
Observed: 13.4 mm
